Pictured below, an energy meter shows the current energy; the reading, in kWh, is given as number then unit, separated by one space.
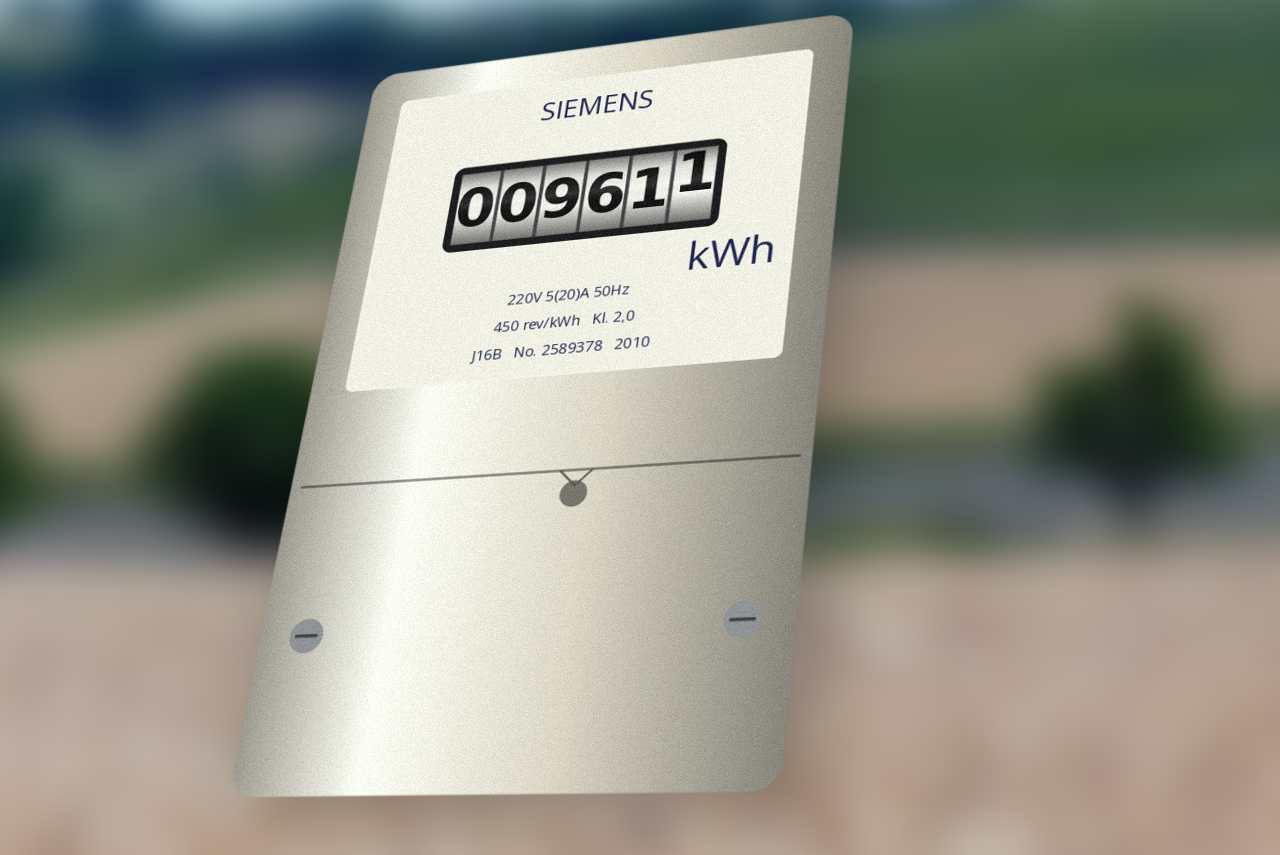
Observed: 9611 kWh
